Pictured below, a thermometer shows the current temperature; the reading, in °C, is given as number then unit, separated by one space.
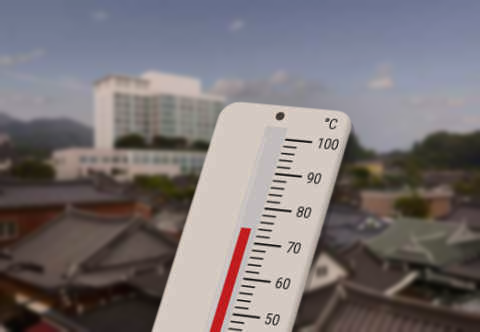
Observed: 74 °C
